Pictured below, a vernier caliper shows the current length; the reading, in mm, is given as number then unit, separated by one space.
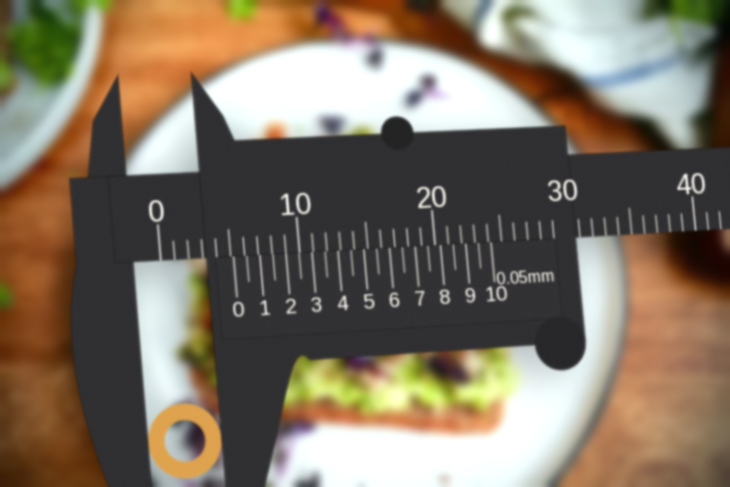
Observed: 5.2 mm
